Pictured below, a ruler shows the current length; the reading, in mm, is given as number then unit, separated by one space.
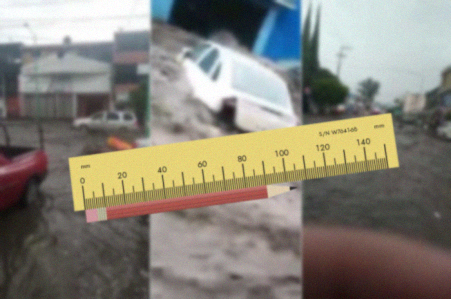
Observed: 105 mm
